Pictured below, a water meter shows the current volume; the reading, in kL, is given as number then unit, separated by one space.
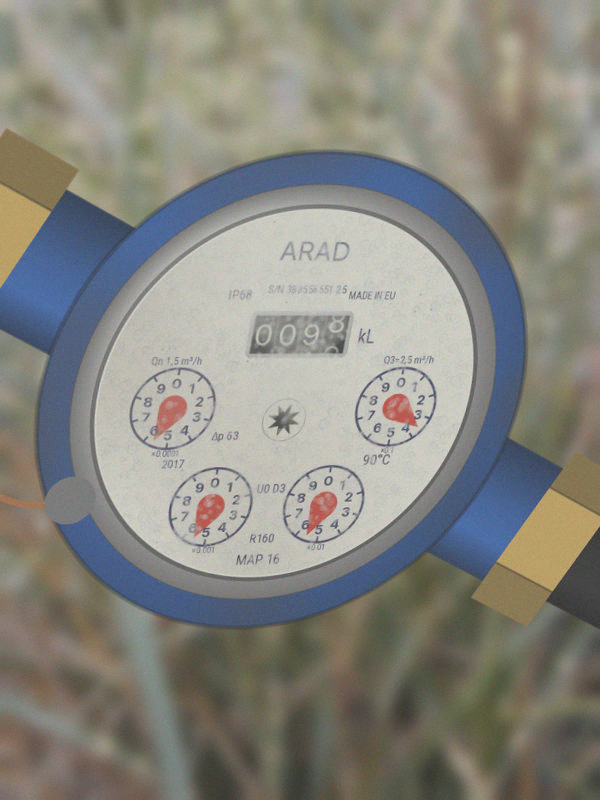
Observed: 98.3555 kL
